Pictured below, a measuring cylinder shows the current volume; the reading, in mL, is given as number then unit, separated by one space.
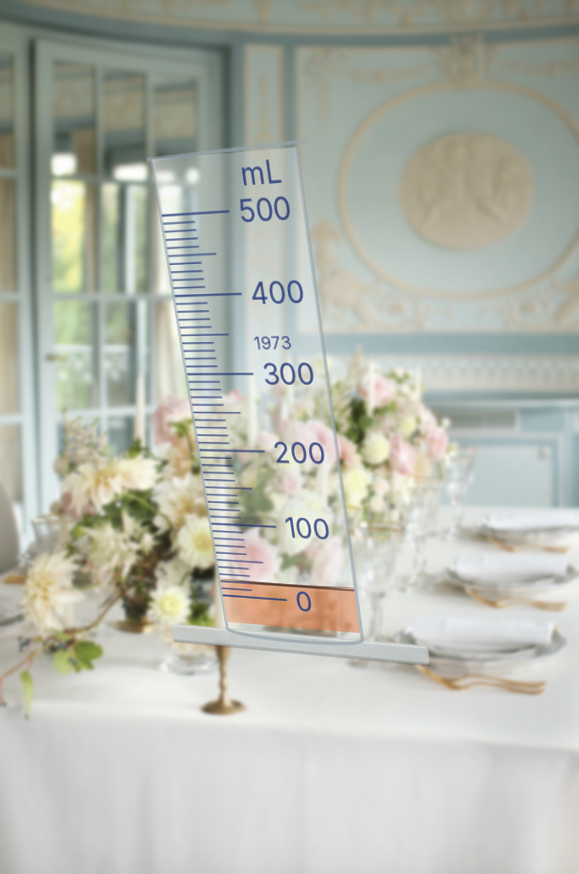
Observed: 20 mL
